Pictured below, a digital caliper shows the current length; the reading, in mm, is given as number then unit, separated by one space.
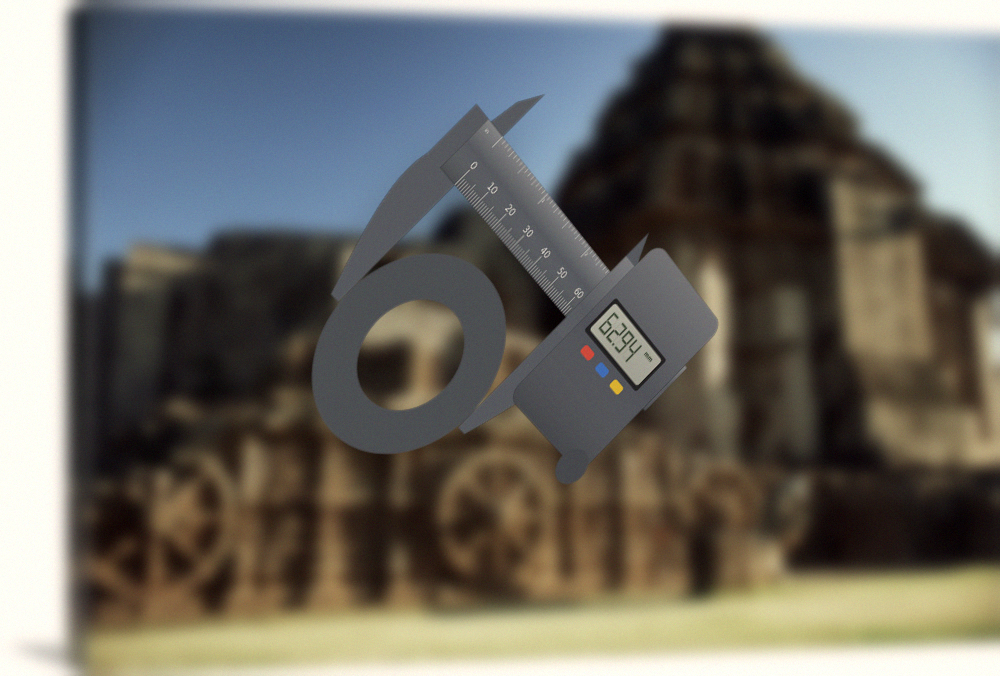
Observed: 62.94 mm
